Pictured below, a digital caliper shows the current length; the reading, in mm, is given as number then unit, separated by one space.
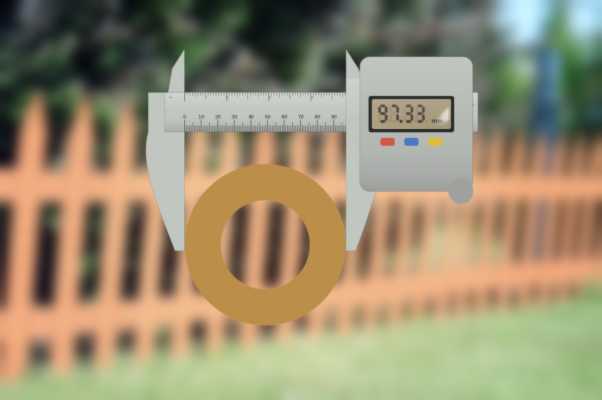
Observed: 97.33 mm
